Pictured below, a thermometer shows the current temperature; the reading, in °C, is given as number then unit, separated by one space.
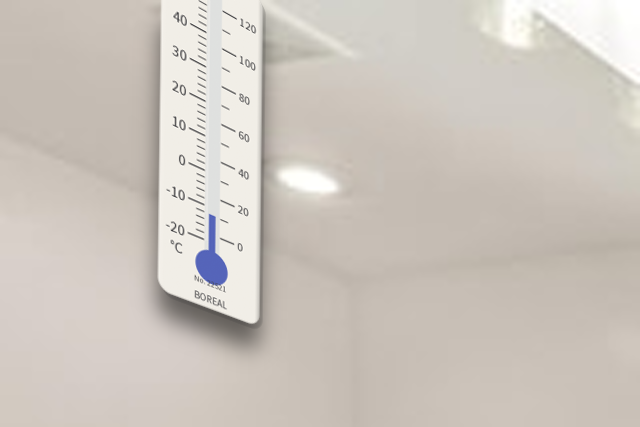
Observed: -12 °C
